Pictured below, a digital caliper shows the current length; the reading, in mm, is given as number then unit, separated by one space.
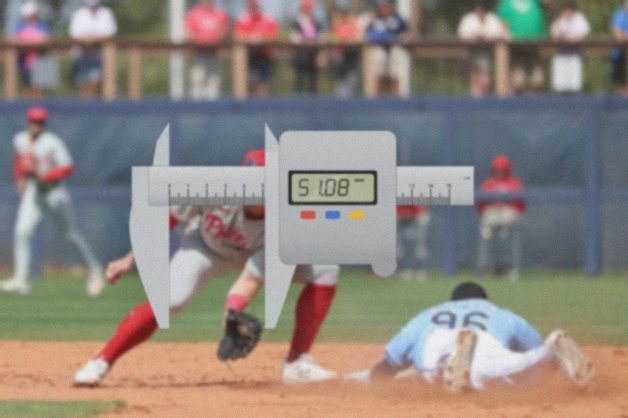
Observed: 51.08 mm
